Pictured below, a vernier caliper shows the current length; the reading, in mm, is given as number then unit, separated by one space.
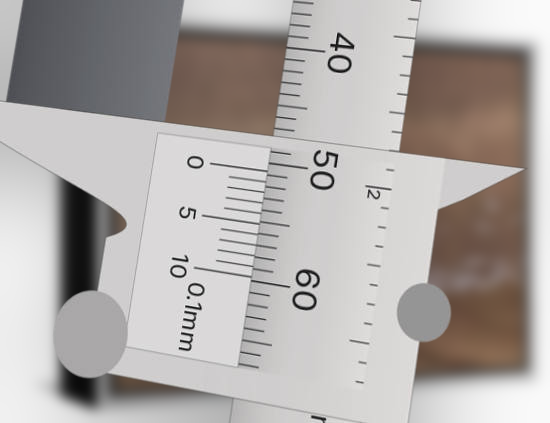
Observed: 50.7 mm
